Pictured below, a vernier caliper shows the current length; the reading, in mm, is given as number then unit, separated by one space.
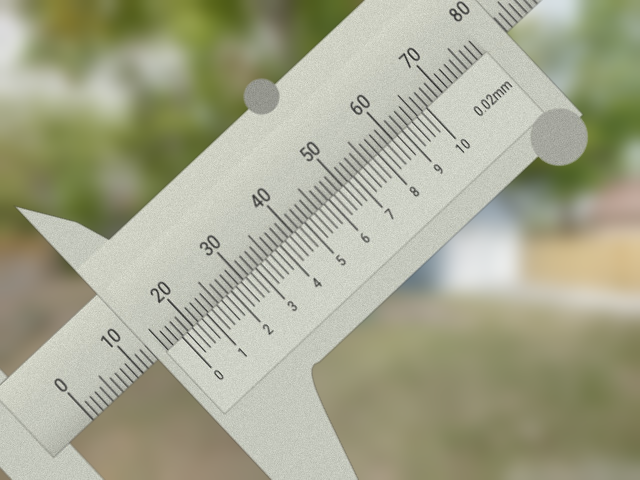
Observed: 17.8 mm
